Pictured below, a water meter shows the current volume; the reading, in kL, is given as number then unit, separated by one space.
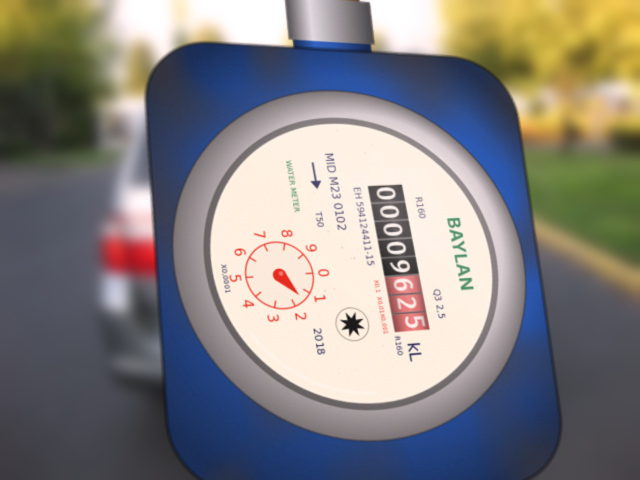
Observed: 9.6251 kL
